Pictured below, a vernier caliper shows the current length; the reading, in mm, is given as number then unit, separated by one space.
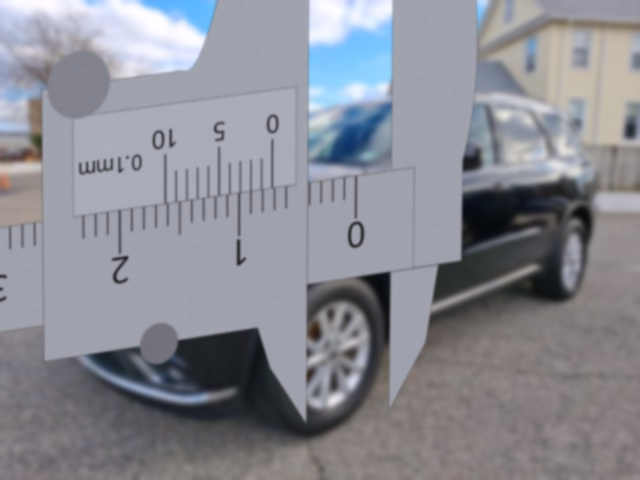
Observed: 7.2 mm
